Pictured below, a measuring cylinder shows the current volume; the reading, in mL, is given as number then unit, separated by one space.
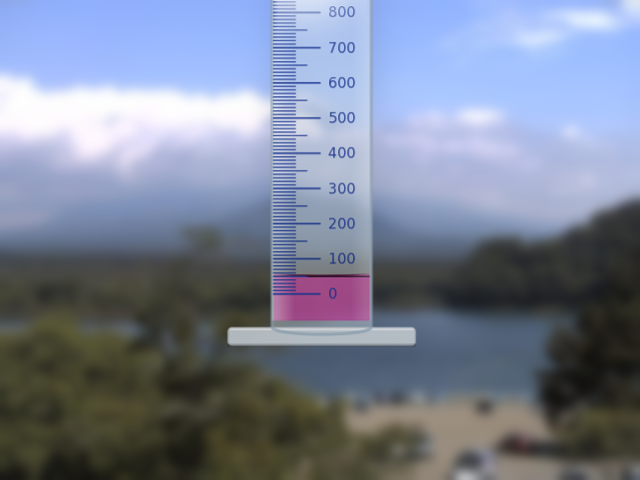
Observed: 50 mL
